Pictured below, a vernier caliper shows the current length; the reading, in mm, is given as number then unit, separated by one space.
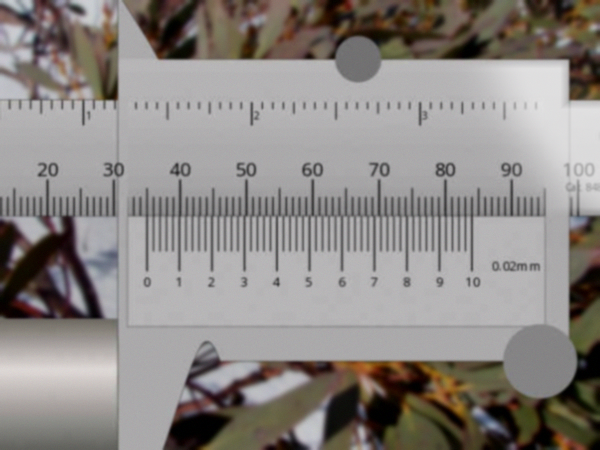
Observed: 35.0 mm
